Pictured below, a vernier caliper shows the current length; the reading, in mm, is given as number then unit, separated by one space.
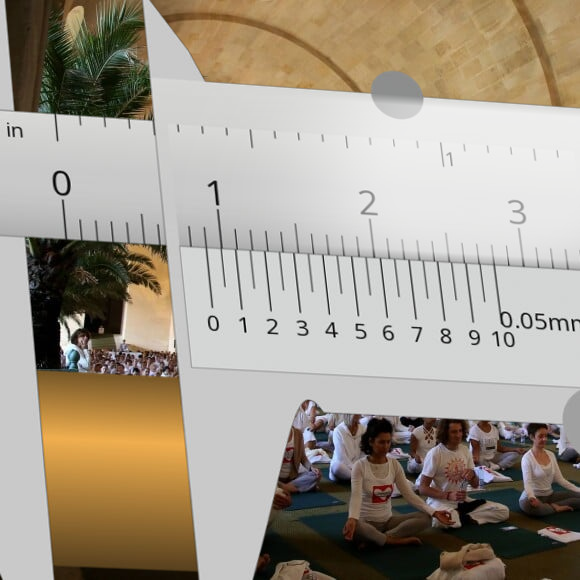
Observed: 9.0 mm
